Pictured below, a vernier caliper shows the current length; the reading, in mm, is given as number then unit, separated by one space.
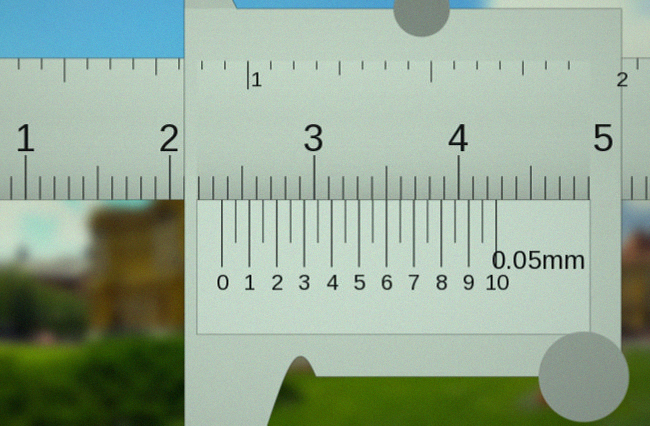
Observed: 23.6 mm
